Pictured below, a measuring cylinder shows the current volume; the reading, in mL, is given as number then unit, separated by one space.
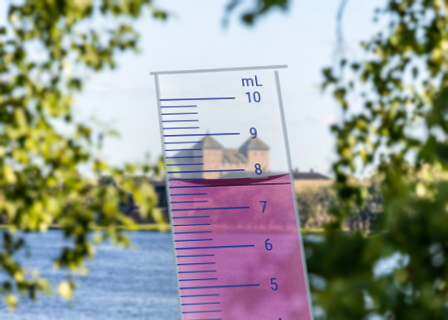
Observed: 7.6 mL
